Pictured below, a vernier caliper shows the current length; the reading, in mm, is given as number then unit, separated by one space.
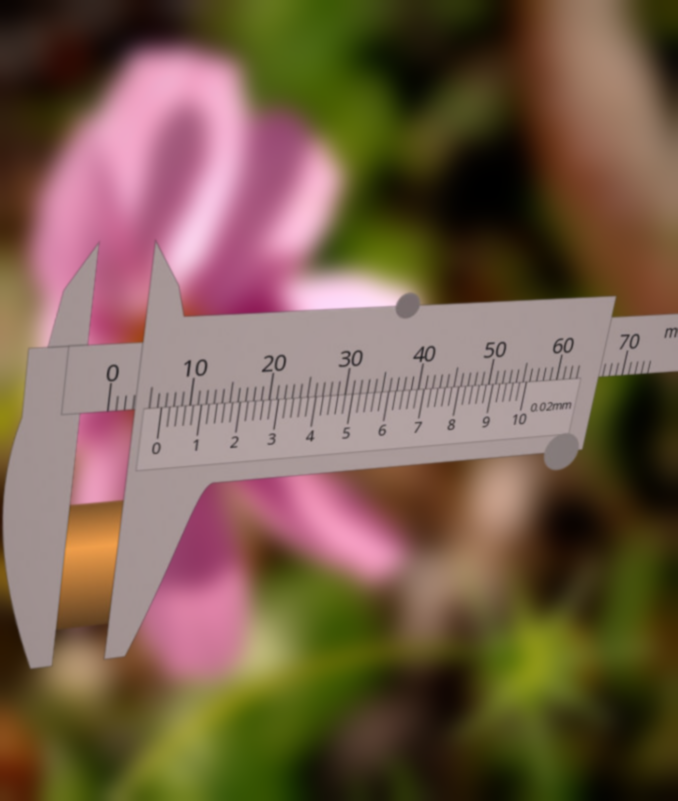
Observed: 6.5 mm
